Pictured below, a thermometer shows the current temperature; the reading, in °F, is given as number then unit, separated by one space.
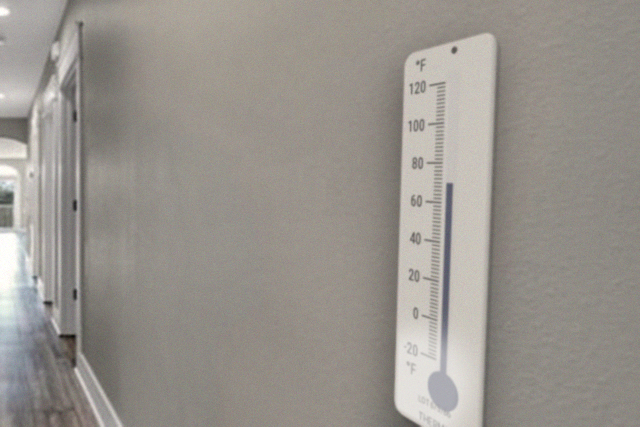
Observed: 70 °F
